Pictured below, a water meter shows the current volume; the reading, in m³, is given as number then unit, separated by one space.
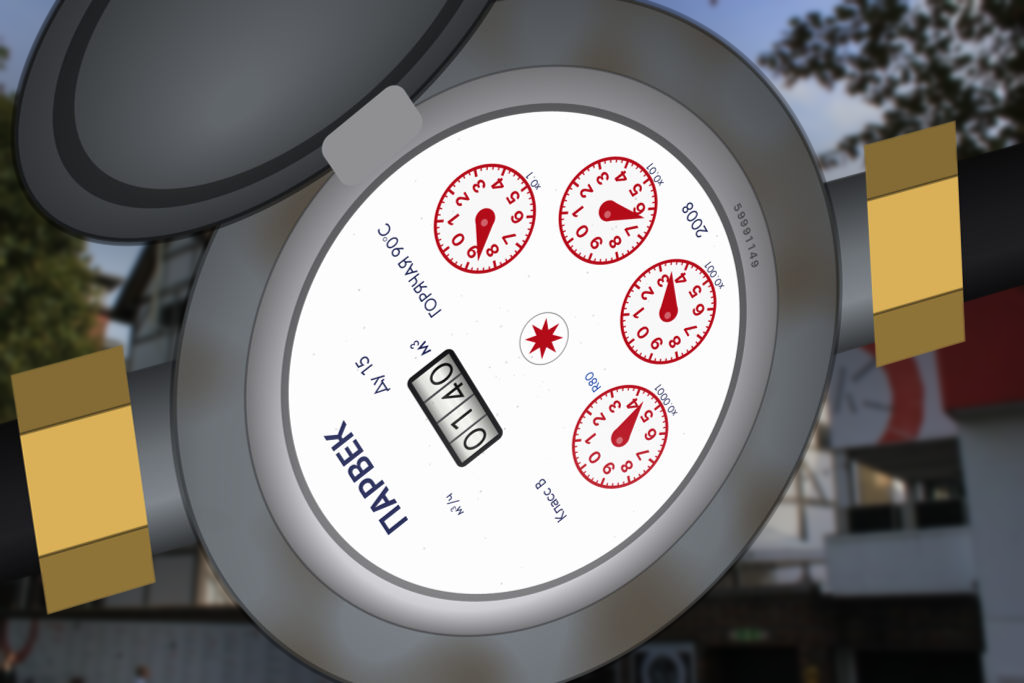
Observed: 139.8634 m³
